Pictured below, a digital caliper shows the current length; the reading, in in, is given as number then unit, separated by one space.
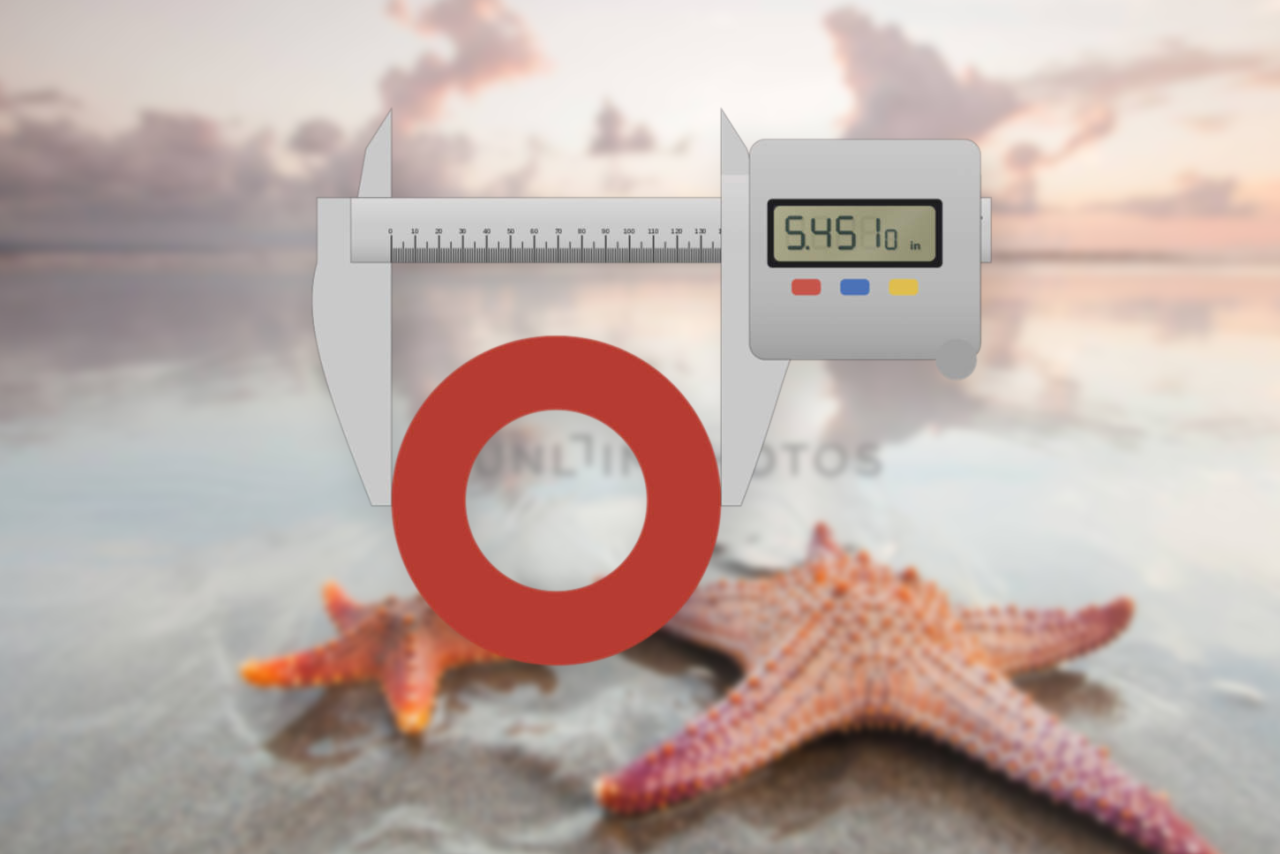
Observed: 5.4510 in
